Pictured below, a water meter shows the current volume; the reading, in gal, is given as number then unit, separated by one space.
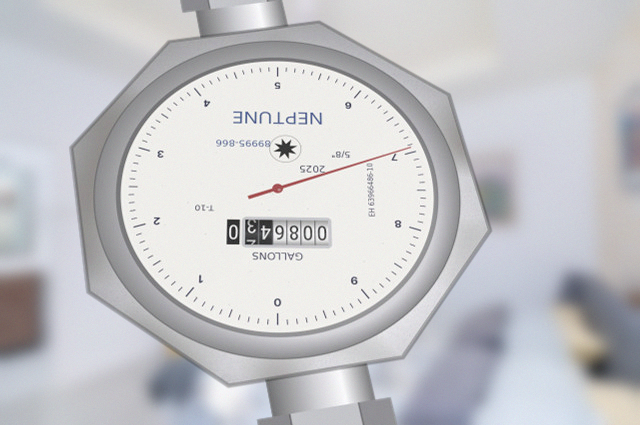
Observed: 86426.9 gal
